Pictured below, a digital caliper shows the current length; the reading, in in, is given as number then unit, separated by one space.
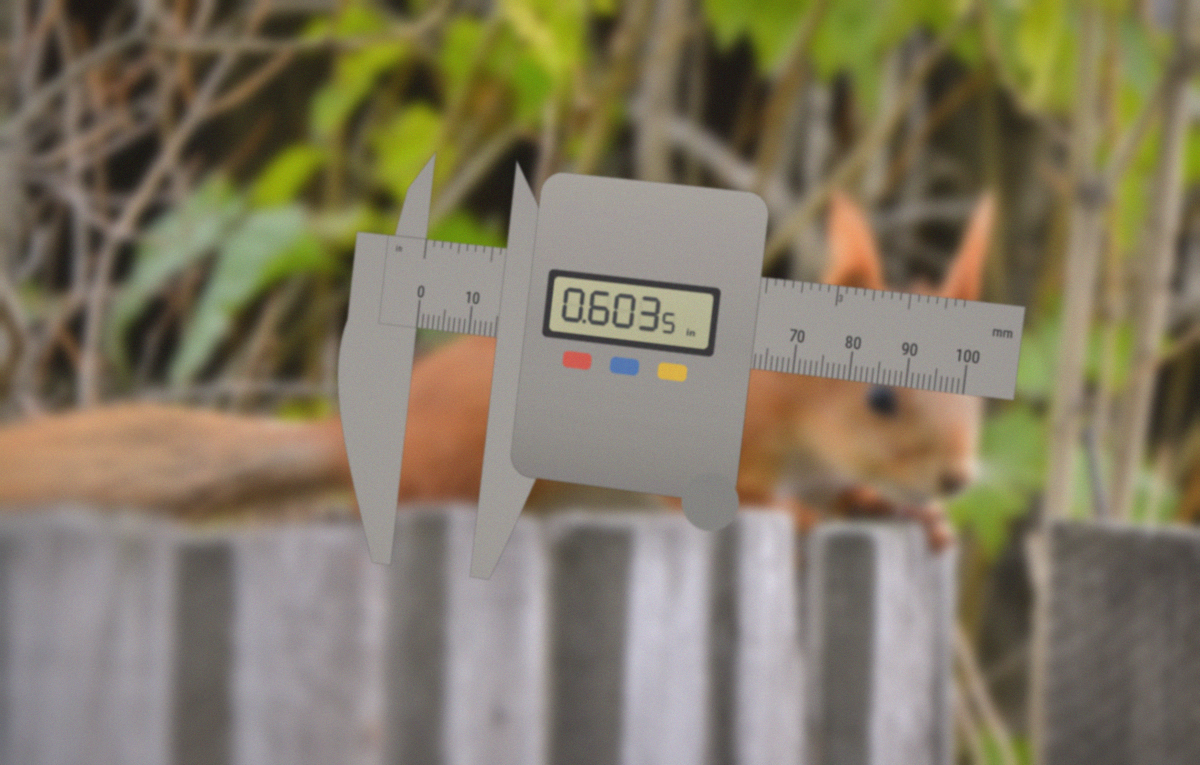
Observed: 0.6035 in
